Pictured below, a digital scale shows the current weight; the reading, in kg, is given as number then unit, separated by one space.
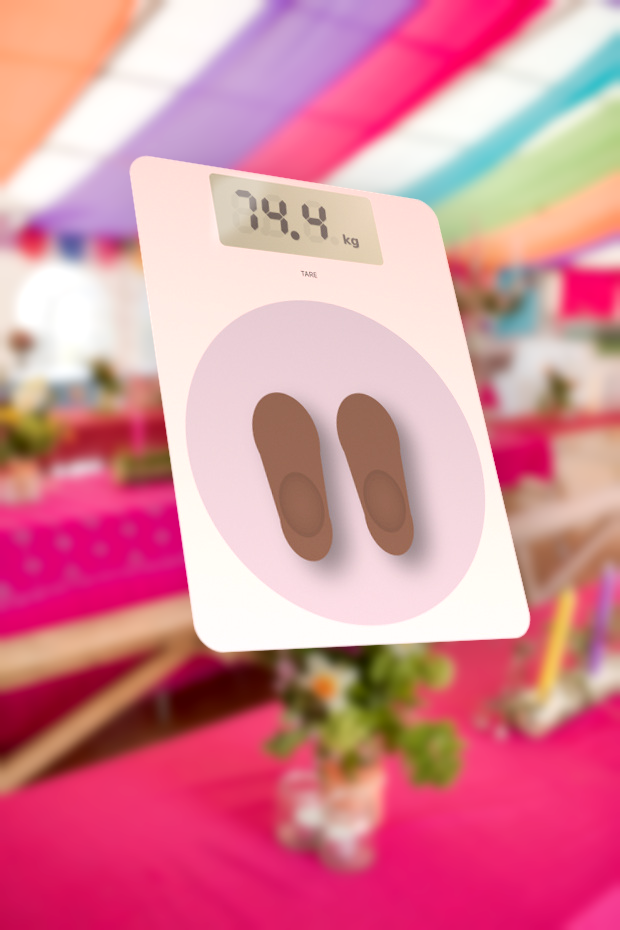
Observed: 74.4 kg
